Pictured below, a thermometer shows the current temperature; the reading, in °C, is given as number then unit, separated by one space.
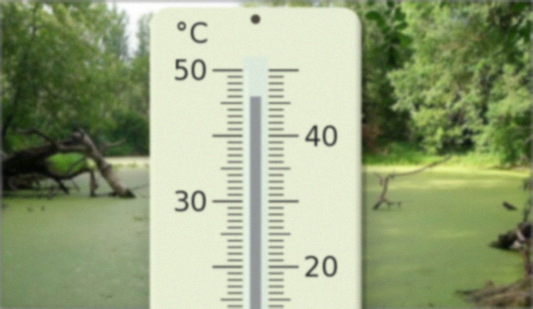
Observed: 46 °C
